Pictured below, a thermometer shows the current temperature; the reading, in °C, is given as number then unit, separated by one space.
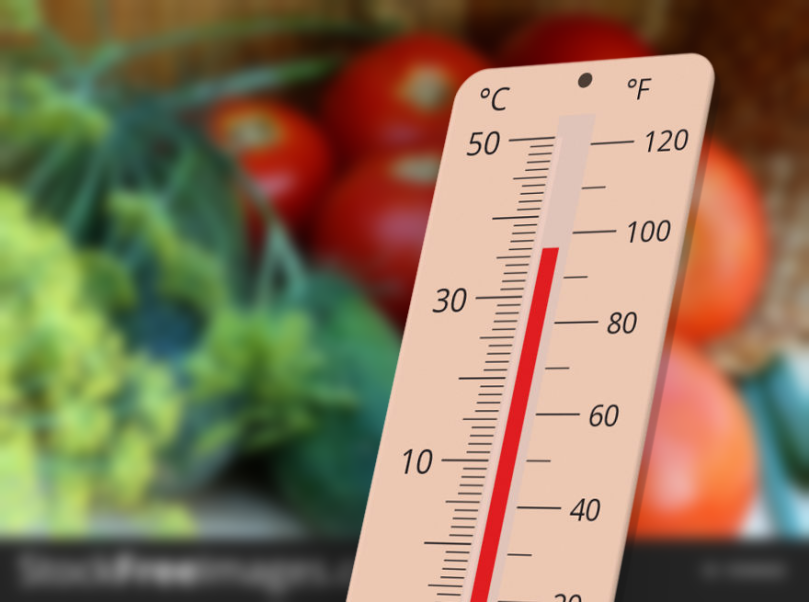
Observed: 36 °C
